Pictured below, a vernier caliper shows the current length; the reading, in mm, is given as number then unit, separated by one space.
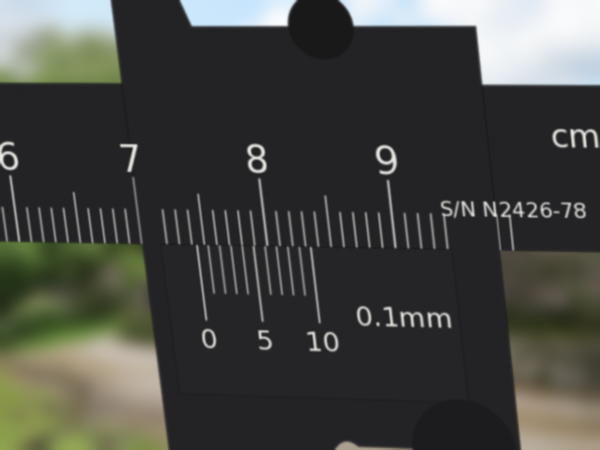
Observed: 74.4 mm
